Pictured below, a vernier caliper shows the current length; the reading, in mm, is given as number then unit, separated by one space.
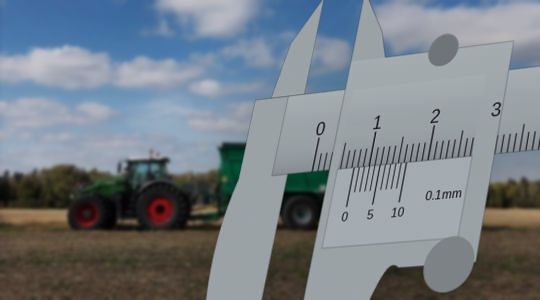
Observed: 7.4 mm
